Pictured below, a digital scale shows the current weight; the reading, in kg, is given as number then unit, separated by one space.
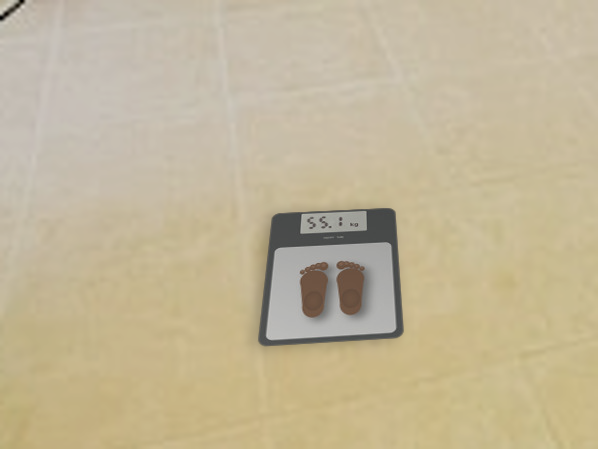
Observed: 55.1 kg
